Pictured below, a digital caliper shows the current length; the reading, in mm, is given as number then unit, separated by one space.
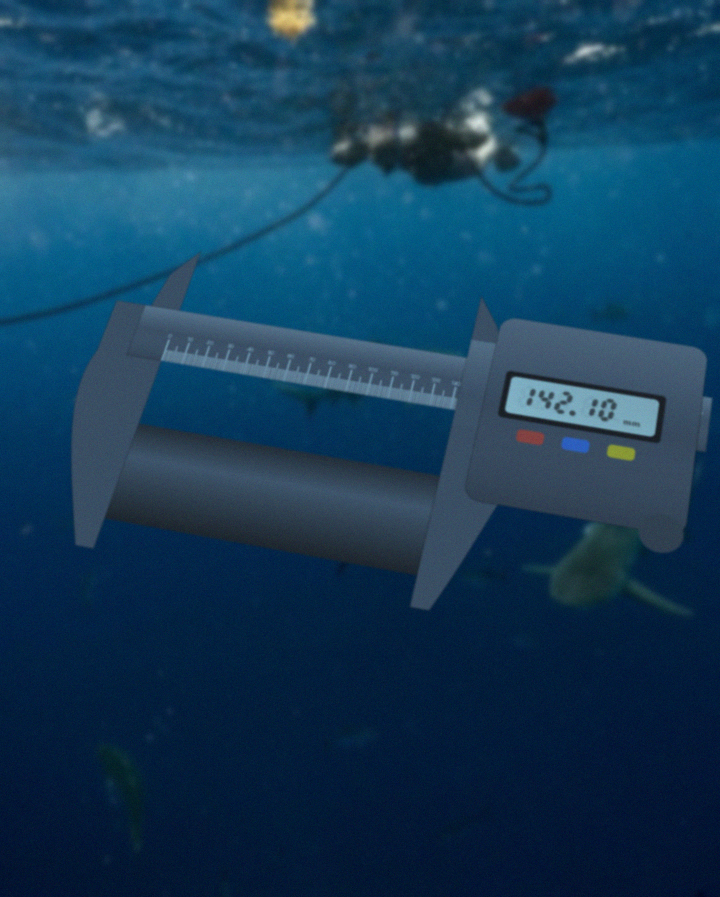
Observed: 142.10 mm
